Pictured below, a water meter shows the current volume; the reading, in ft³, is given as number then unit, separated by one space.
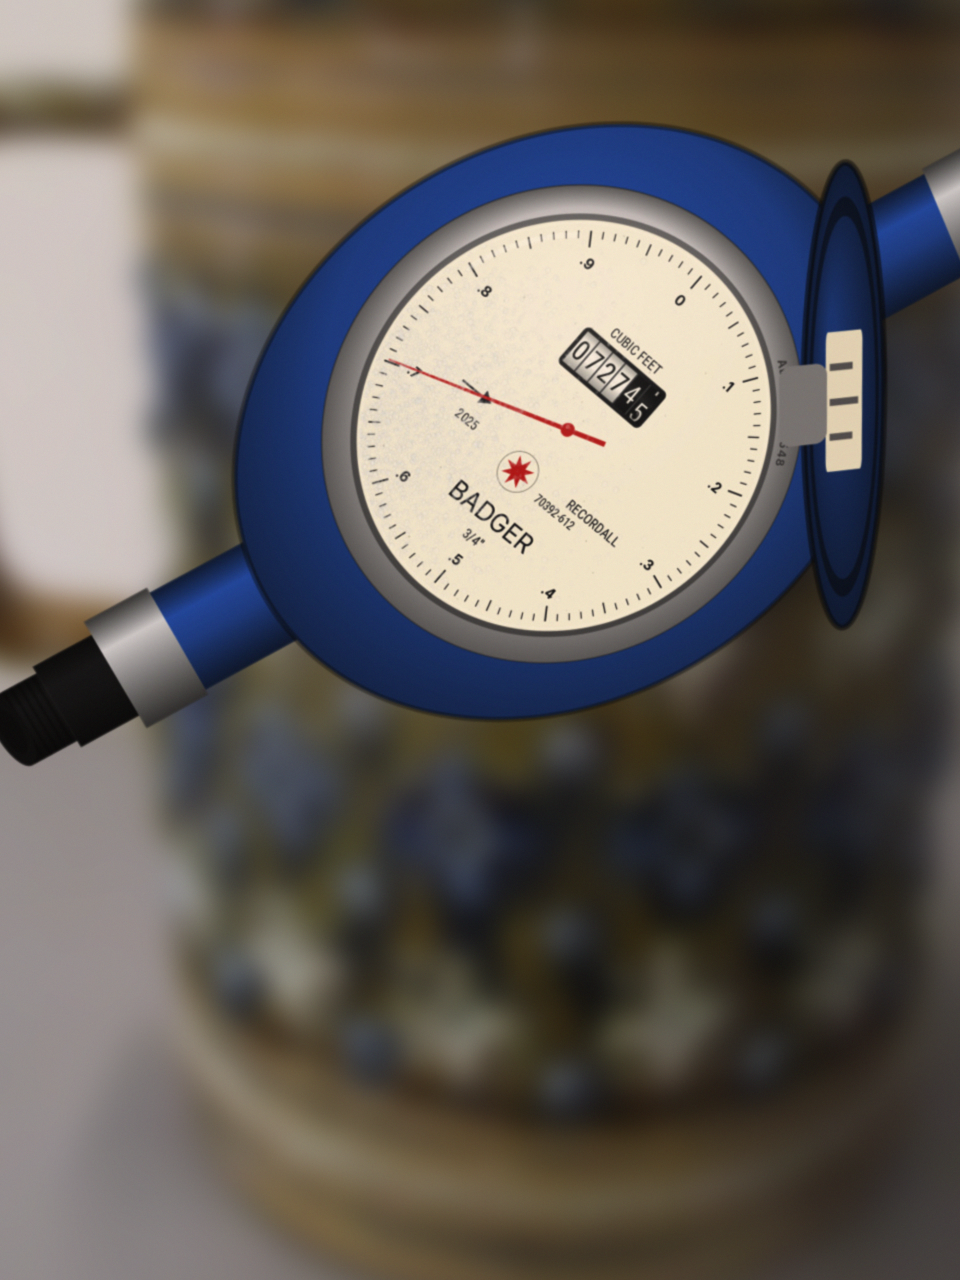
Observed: 72744.70 ft³
